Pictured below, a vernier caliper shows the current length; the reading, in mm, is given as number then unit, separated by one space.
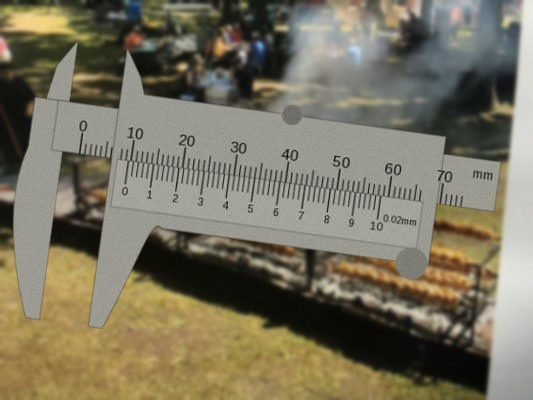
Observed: 9.5 mm
